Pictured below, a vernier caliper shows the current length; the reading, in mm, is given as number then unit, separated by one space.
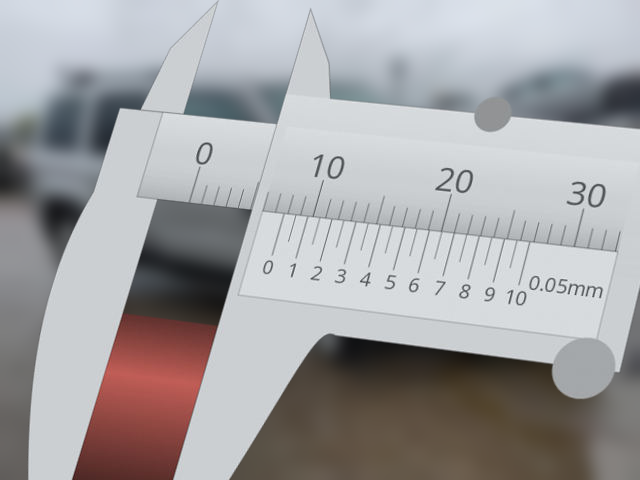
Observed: 7.7 mm
